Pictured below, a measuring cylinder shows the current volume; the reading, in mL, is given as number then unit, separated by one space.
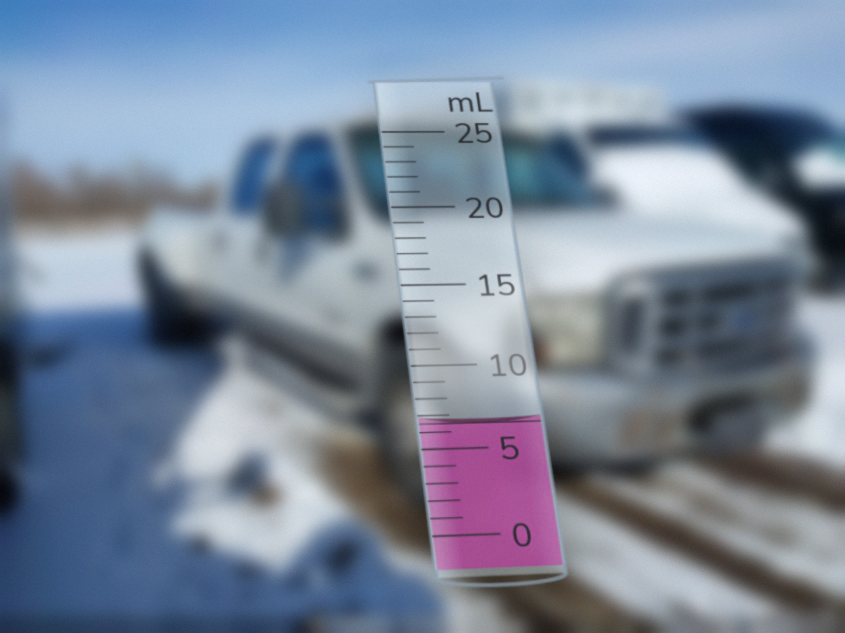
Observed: 6.5 mL
